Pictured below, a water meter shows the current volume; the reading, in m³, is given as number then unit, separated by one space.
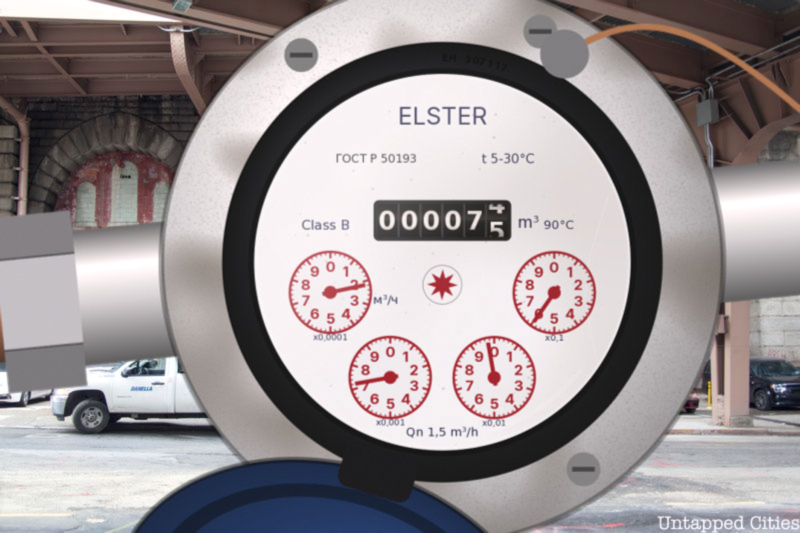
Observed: 74.5972 m³
